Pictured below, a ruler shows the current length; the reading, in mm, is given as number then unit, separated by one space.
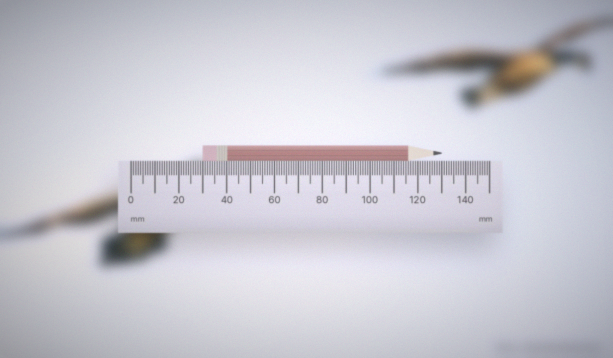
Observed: 100 mm
